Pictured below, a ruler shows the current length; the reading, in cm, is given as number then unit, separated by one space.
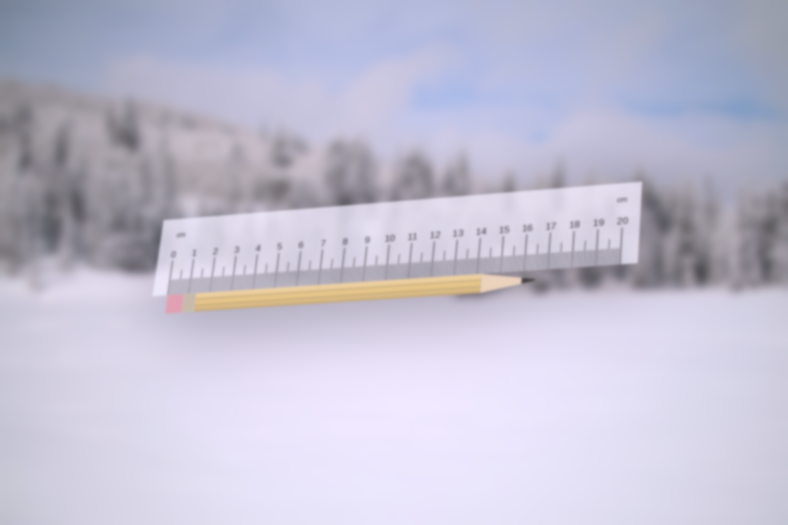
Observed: 16.5 cm
